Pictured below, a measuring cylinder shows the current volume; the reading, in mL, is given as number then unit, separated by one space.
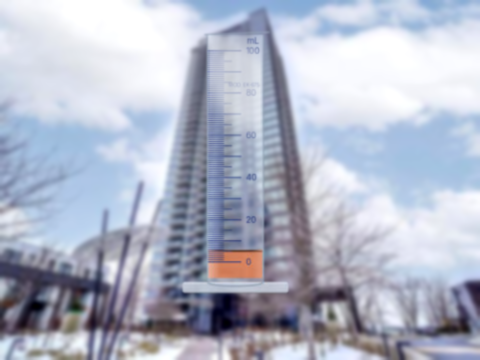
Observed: 5 mL
